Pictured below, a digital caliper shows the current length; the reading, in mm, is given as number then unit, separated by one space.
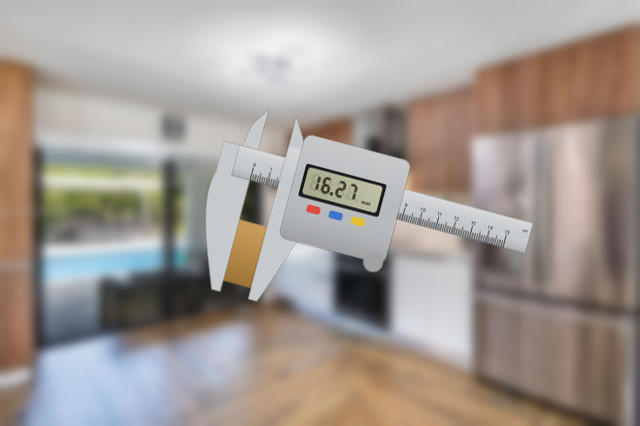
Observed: 16.27 mm
